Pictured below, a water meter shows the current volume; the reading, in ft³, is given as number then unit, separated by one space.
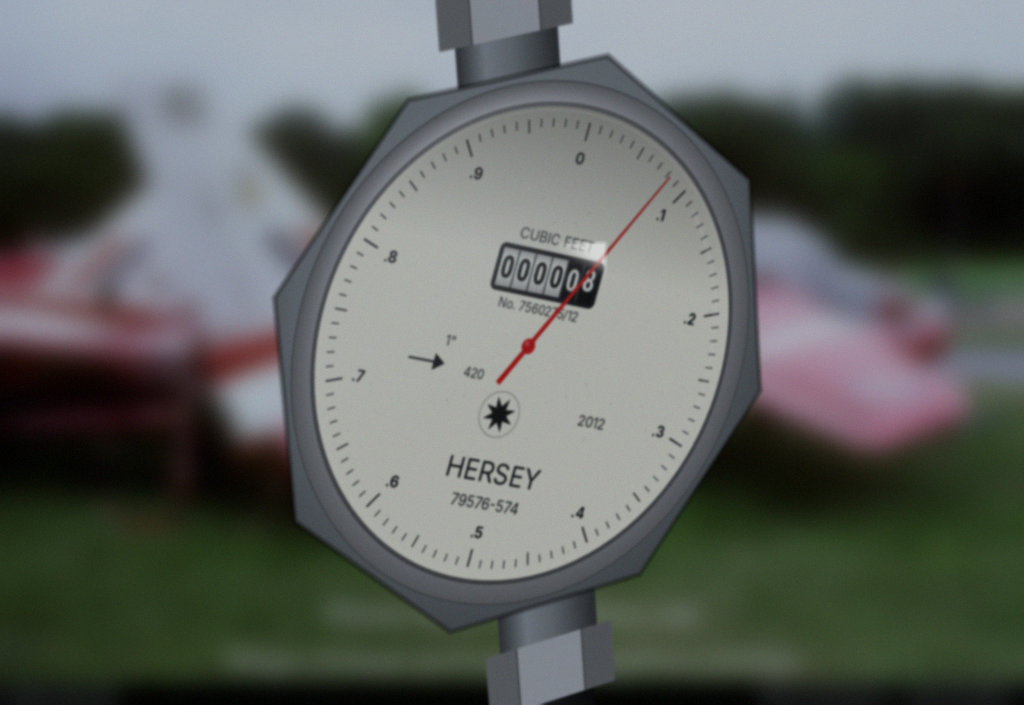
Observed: 8.08 ft³
